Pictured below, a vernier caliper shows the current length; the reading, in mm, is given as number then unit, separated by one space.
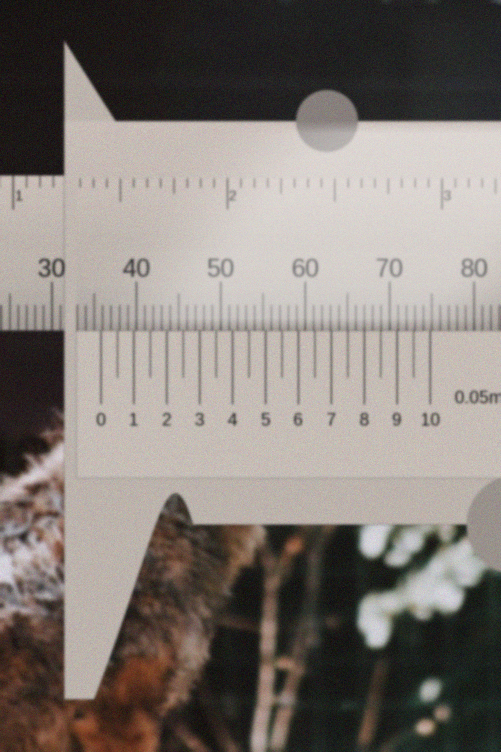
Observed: 35.8 mm
